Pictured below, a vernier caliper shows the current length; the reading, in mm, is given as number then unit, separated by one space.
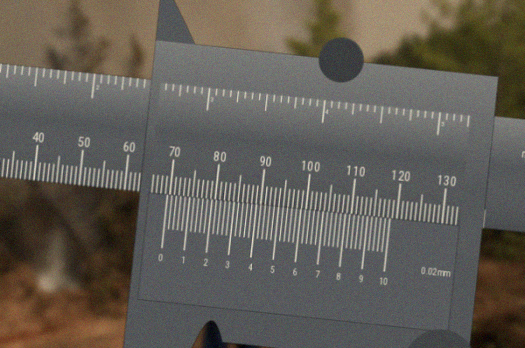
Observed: 69.5 mm
